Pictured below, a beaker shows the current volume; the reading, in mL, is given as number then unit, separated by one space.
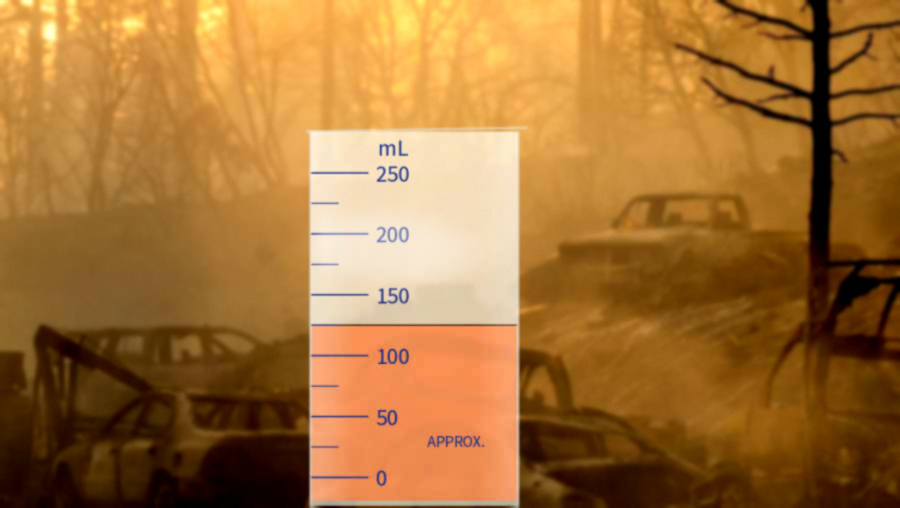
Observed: 125 mL
